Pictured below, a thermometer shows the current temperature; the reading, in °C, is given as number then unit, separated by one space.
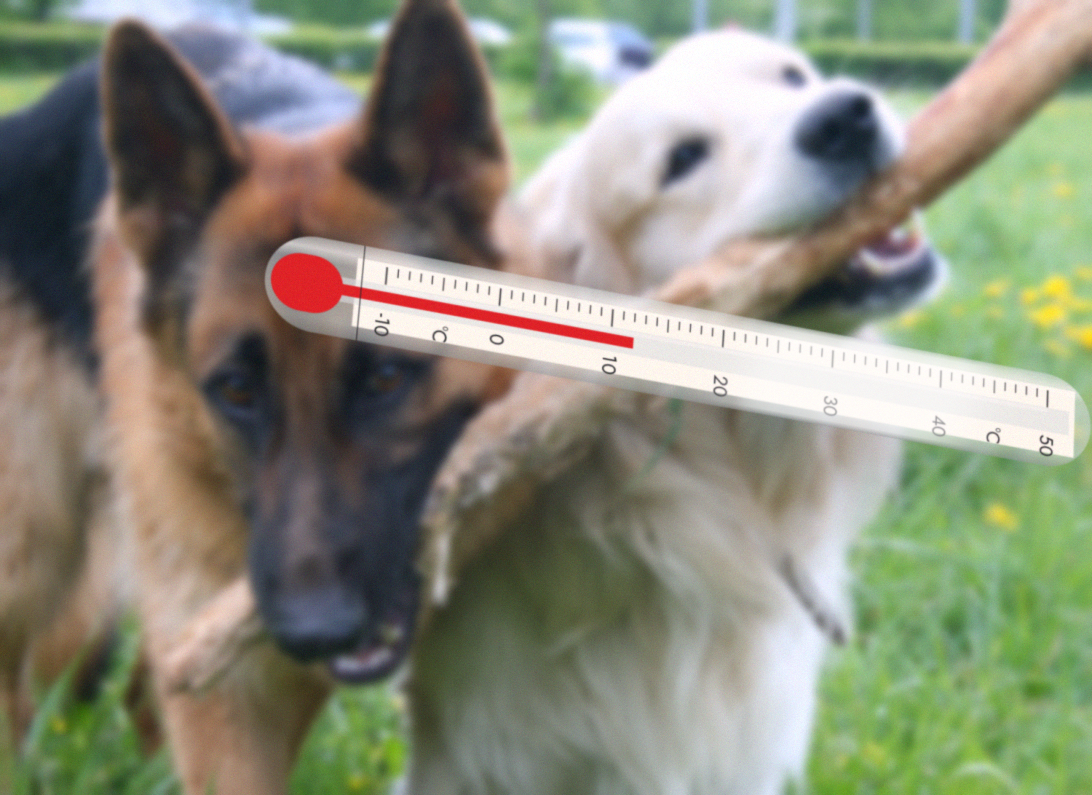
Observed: 12 °C
